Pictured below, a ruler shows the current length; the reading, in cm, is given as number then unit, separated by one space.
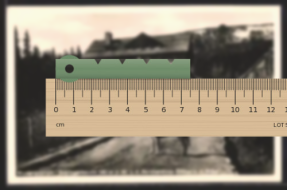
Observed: 7.5 cm
